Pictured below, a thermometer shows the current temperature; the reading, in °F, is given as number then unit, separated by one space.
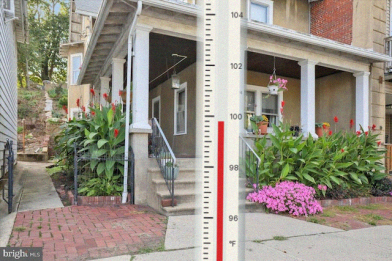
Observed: 99.8 °F
